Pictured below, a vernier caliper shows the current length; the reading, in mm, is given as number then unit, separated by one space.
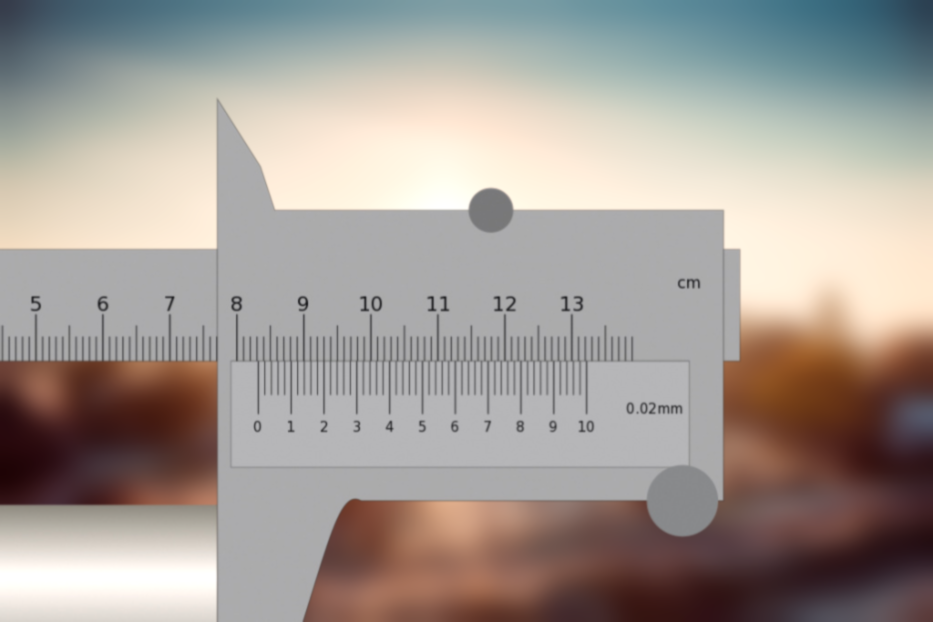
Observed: 83.2 mm
